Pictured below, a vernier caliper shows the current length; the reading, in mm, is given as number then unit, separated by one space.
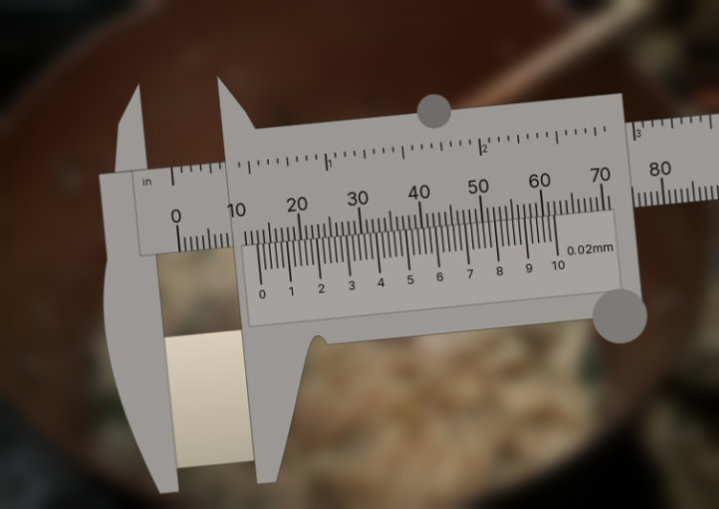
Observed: 12.8 mm
